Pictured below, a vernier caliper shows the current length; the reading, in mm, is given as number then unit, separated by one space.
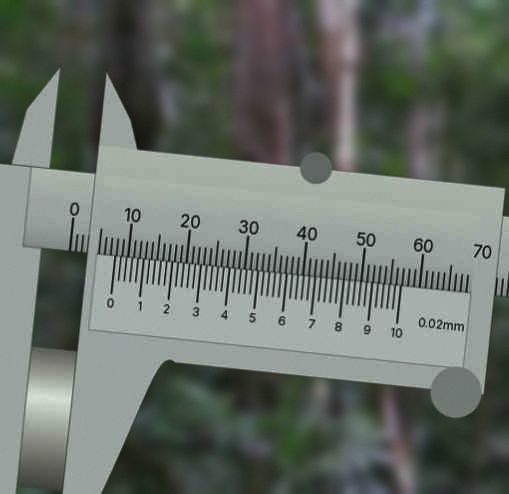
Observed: 7.8 mm
